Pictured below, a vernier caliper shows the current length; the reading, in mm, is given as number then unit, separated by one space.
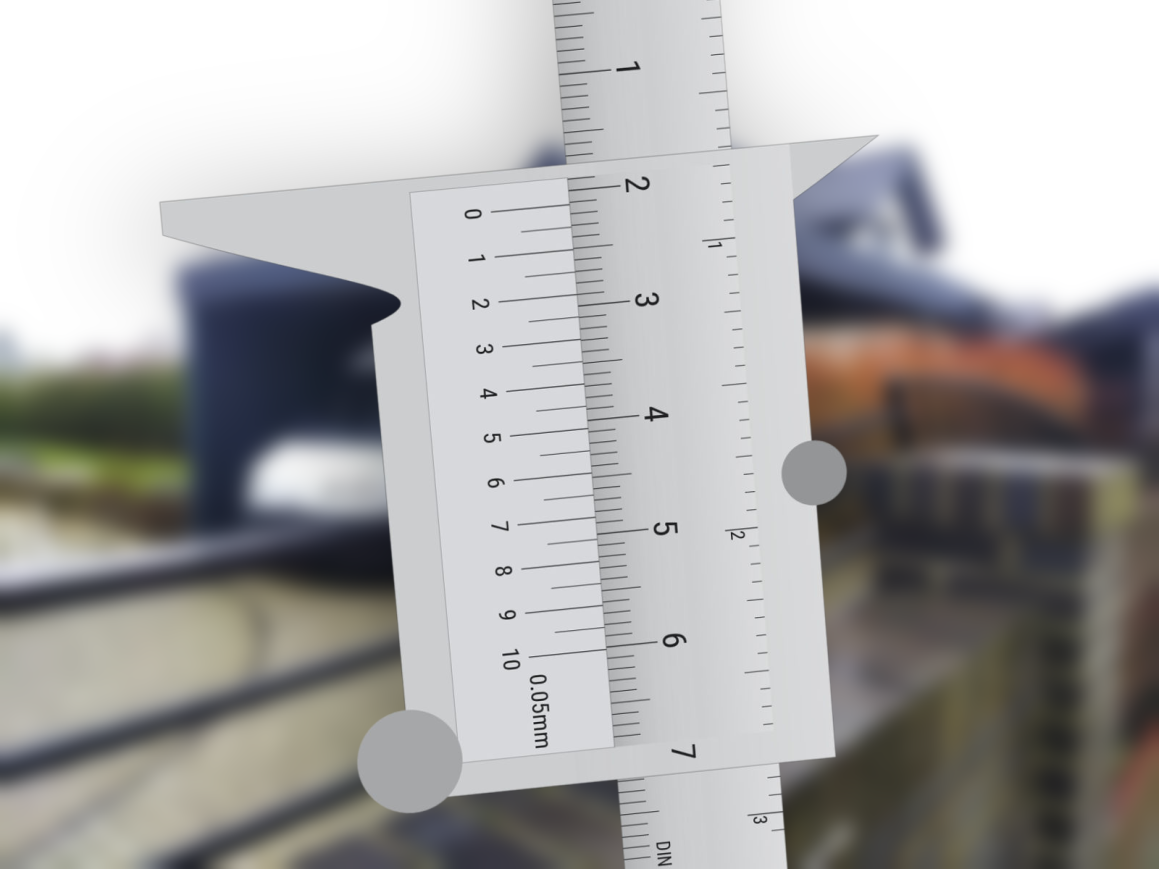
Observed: 21.2 mm
